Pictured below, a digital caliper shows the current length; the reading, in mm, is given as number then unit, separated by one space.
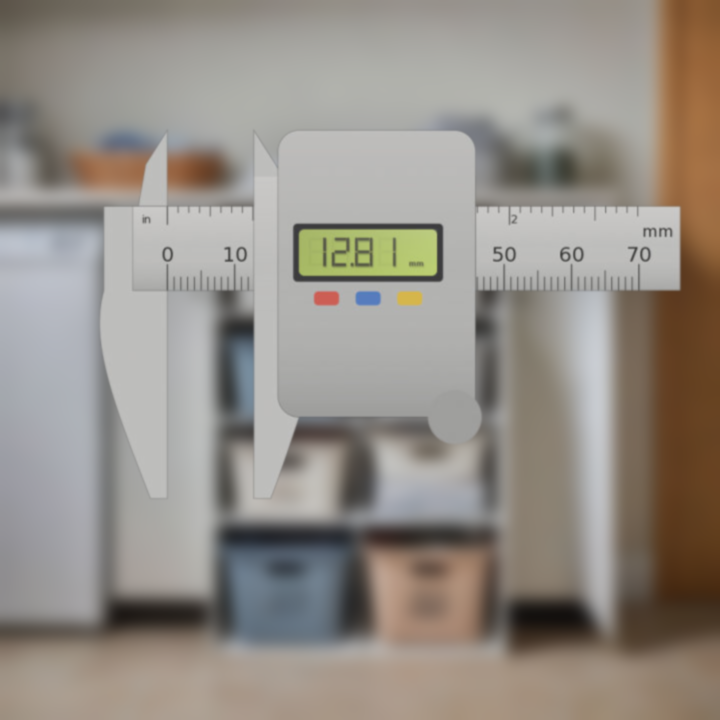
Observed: 12.81 mm
